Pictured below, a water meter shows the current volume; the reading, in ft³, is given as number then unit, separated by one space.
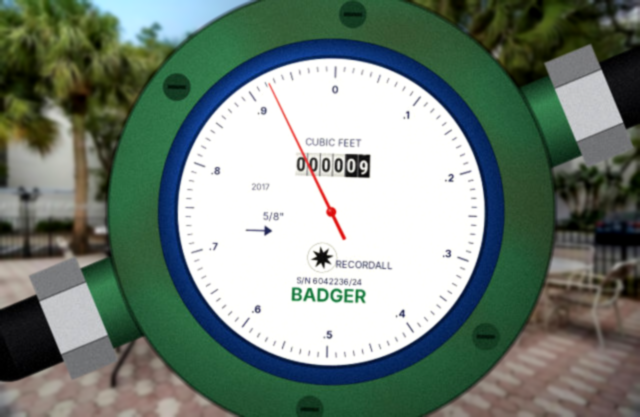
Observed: 8.92 ft³
